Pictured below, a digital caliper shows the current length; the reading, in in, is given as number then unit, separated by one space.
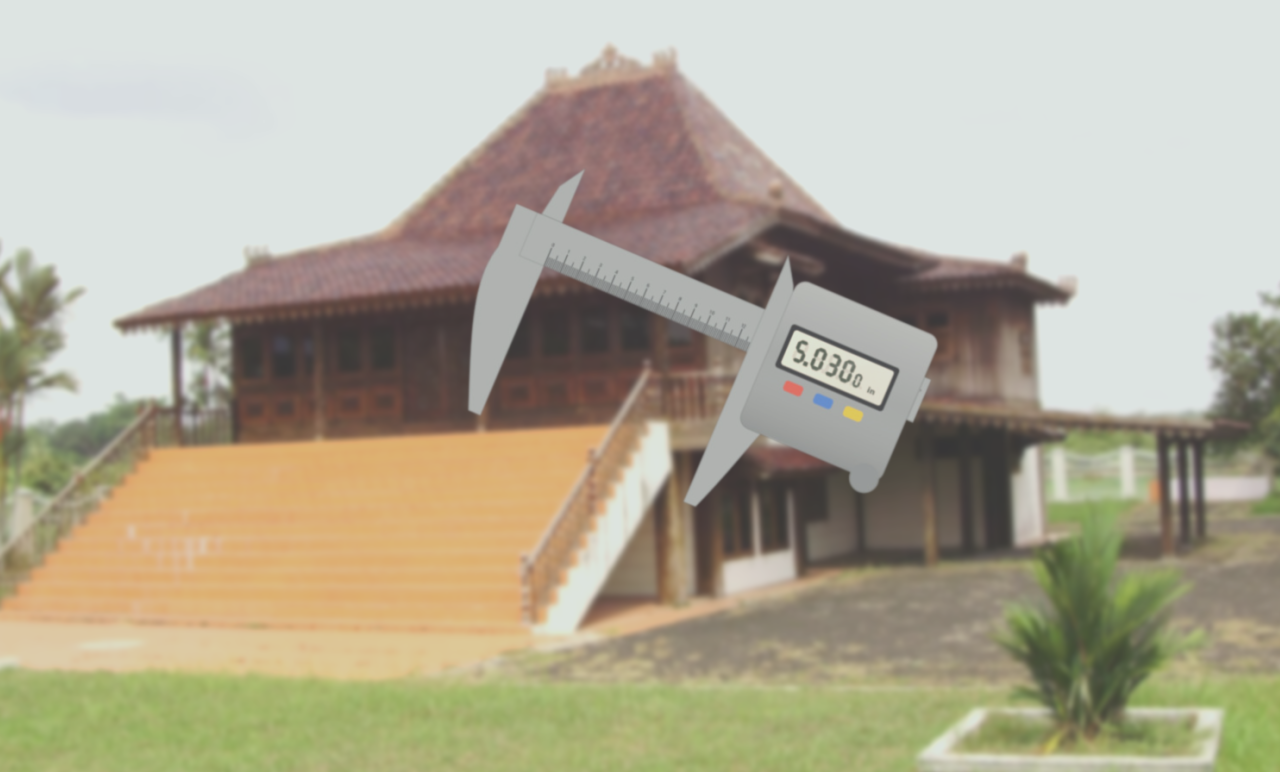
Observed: 5.0300 in
